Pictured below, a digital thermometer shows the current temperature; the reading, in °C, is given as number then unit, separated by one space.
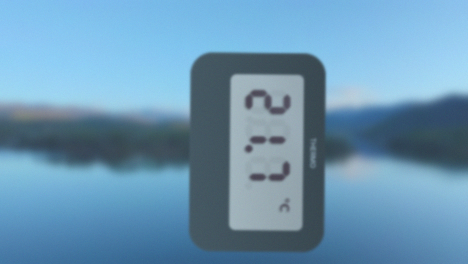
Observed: 21.7 °C
